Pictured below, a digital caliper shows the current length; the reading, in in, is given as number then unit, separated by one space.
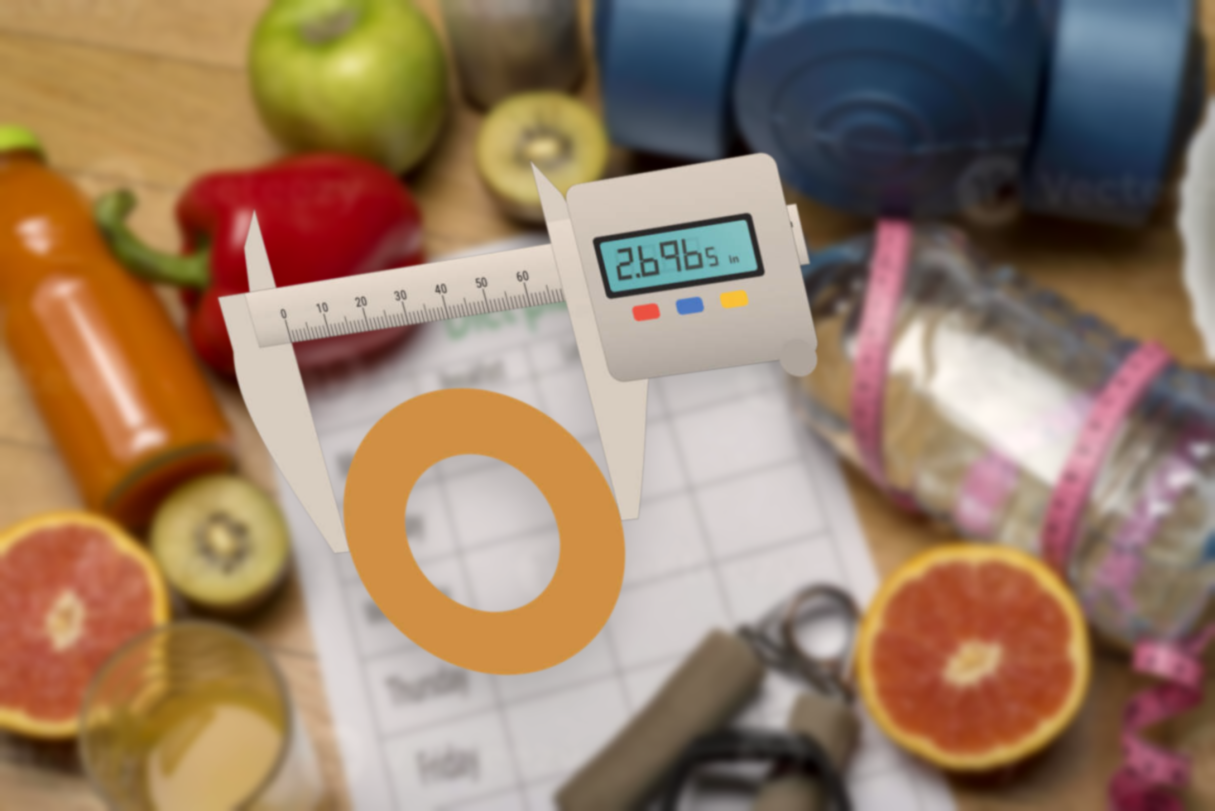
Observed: 2.6965 in
